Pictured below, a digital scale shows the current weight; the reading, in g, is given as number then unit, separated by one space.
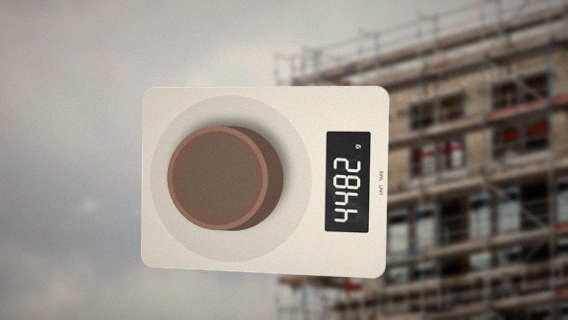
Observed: 4482 g
